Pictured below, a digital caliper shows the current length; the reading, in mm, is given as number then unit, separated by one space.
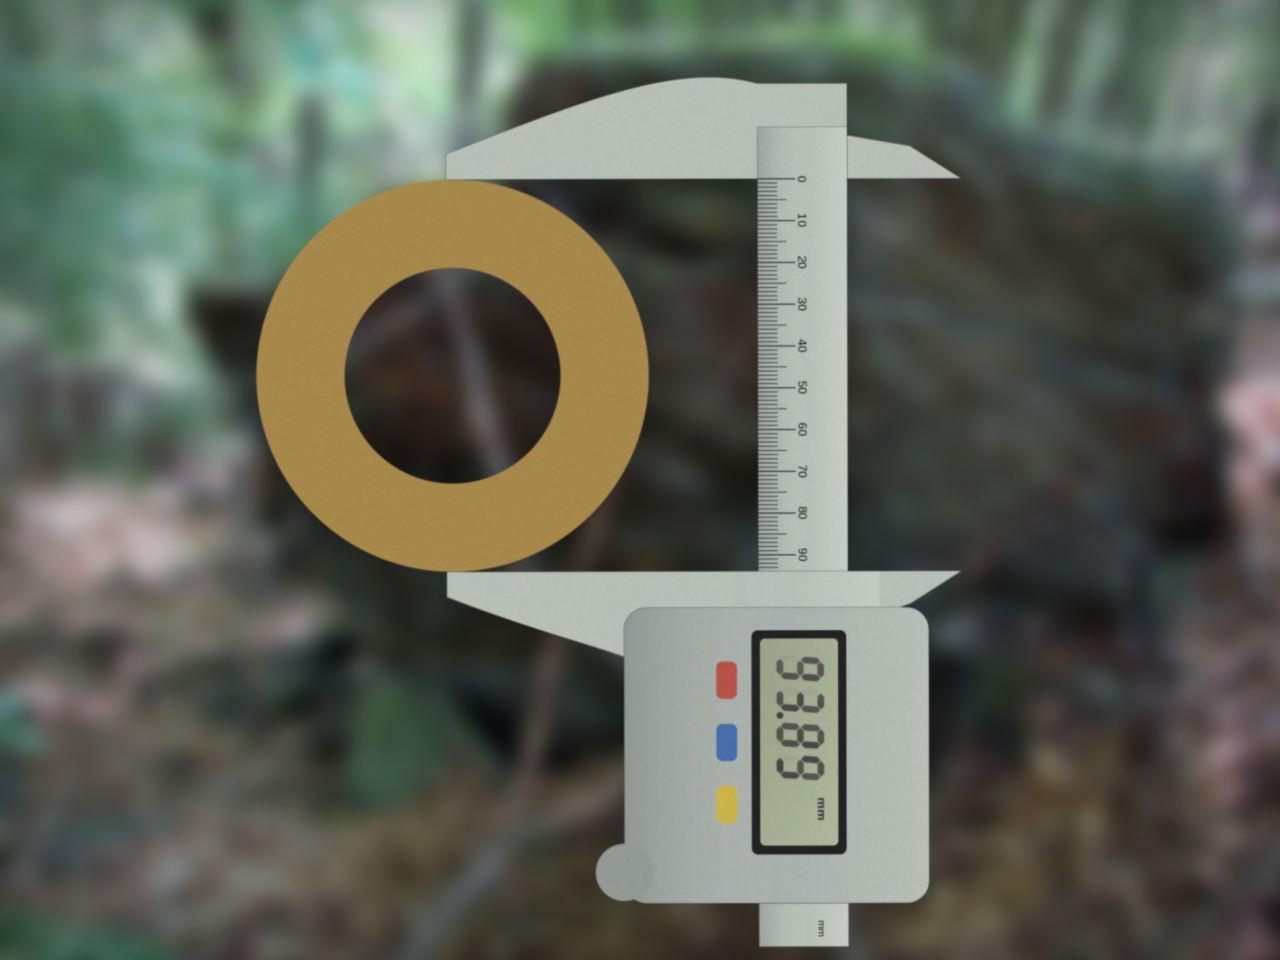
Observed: 93.89 mm
